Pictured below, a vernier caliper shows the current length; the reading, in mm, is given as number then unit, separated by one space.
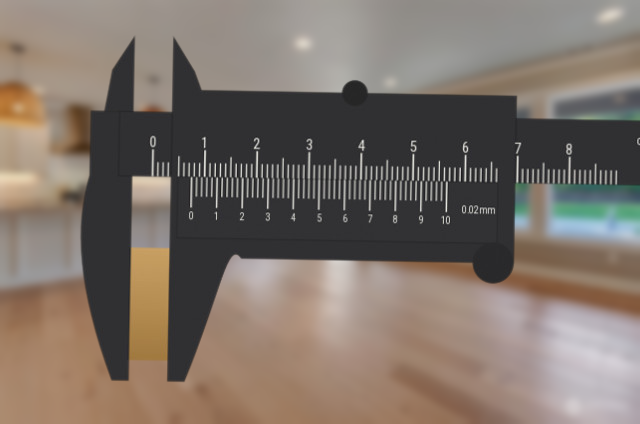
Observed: 7.5 mm
